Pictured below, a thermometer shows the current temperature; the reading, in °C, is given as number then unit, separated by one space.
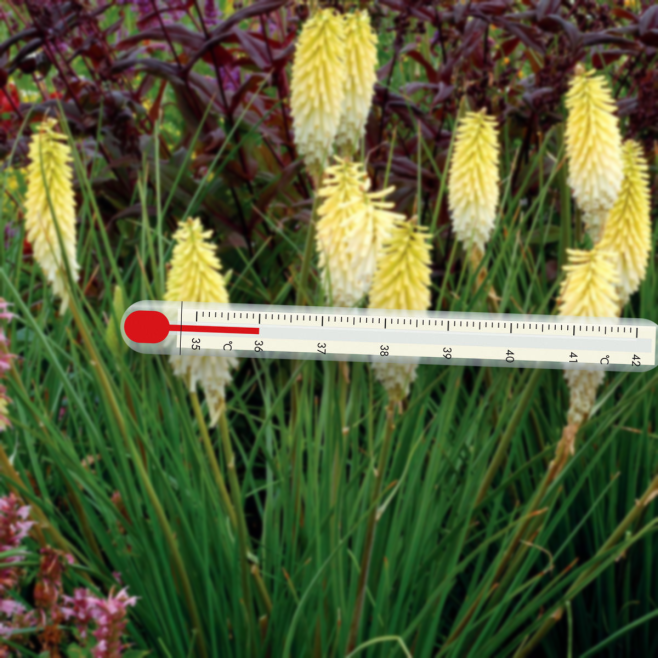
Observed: 36 °C
